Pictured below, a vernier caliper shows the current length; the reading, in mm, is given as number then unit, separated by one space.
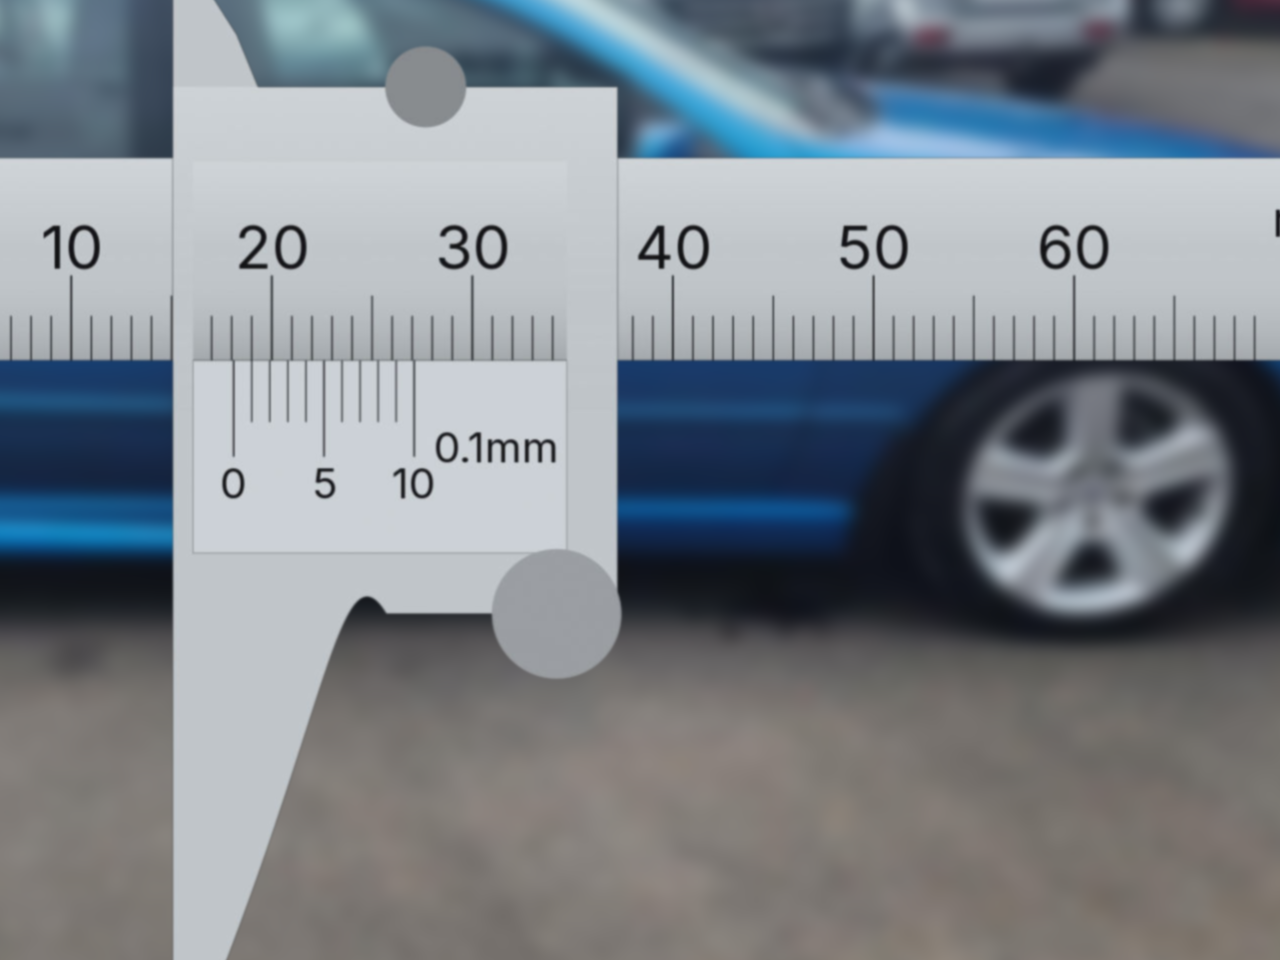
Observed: 18.1 mm
